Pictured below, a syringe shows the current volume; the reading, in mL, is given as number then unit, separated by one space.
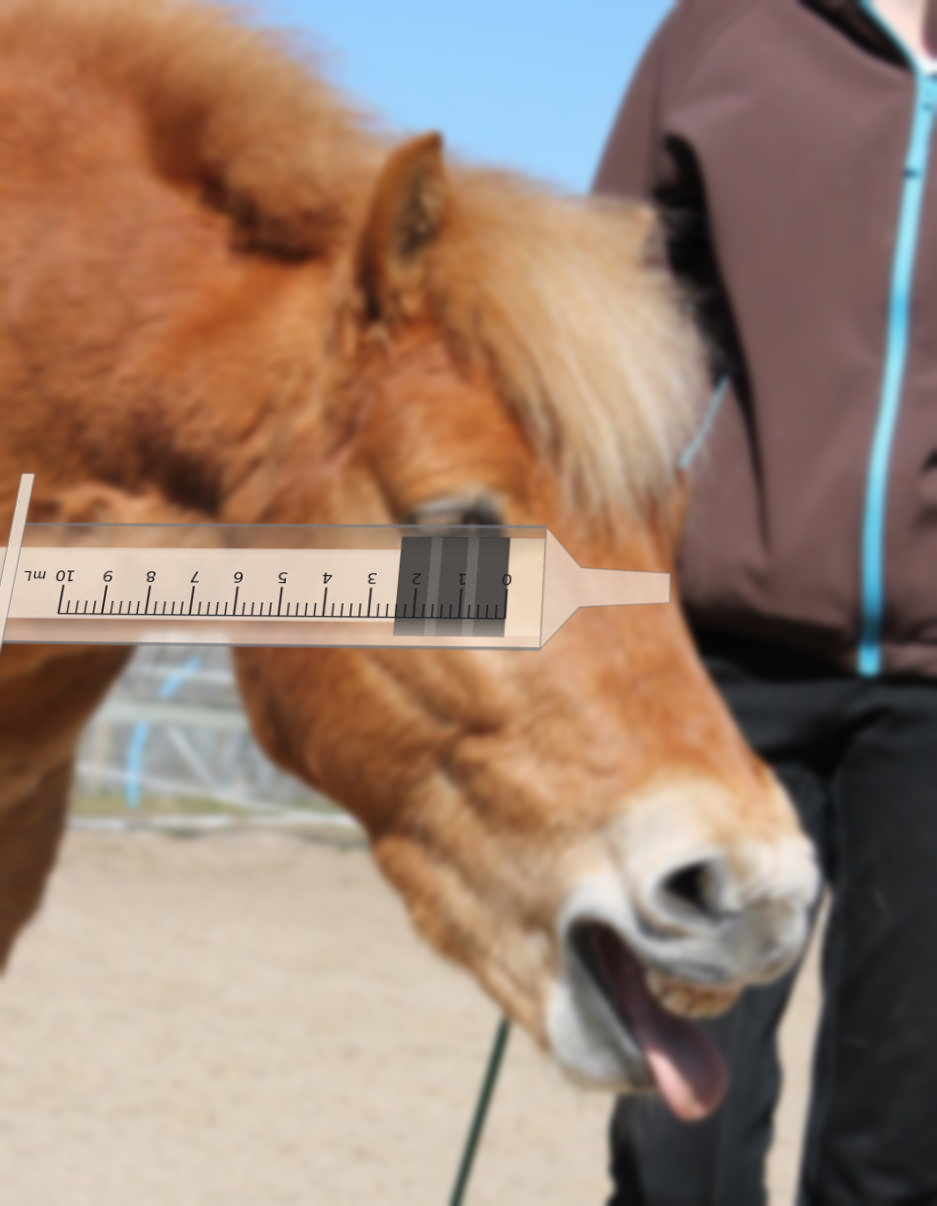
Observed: 0 mL
